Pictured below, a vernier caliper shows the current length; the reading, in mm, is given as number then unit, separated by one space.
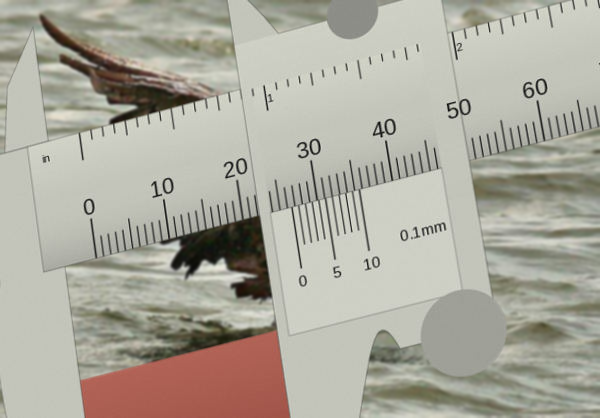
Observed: 26.6 mm
